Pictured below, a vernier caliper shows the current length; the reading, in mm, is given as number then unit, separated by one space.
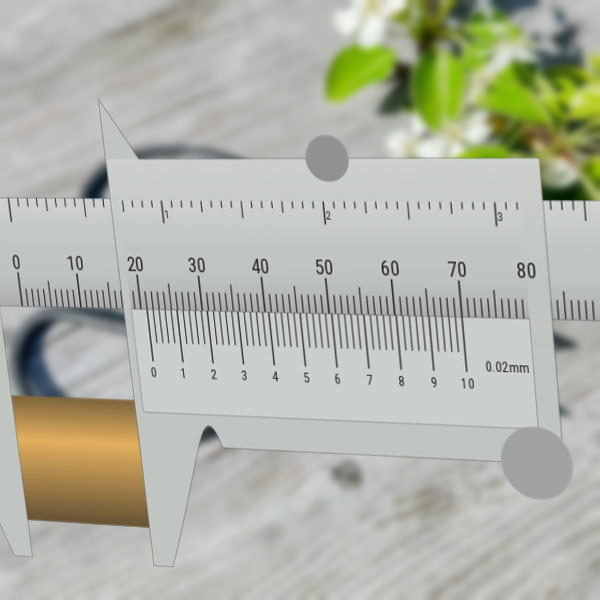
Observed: 21.0 mm
